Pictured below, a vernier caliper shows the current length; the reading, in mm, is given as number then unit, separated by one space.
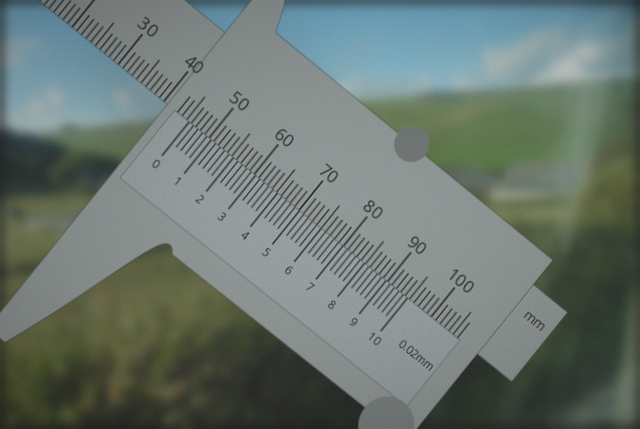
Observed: 45.6 mm
